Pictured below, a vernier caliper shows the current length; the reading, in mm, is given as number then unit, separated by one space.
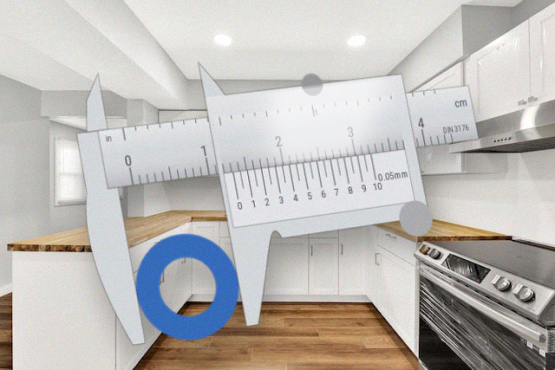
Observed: 13.2 mm
